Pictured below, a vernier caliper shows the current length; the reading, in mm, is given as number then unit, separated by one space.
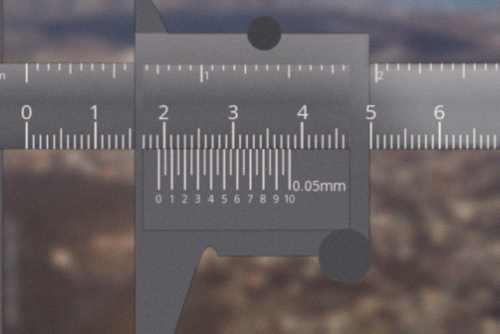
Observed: 19.2 mm
